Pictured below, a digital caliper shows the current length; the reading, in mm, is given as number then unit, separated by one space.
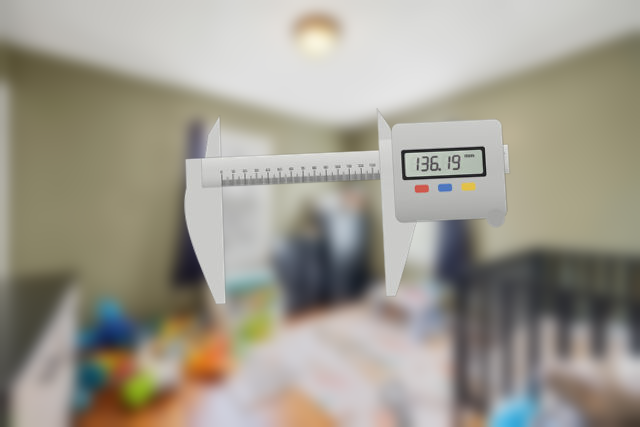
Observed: 136.19 mm
